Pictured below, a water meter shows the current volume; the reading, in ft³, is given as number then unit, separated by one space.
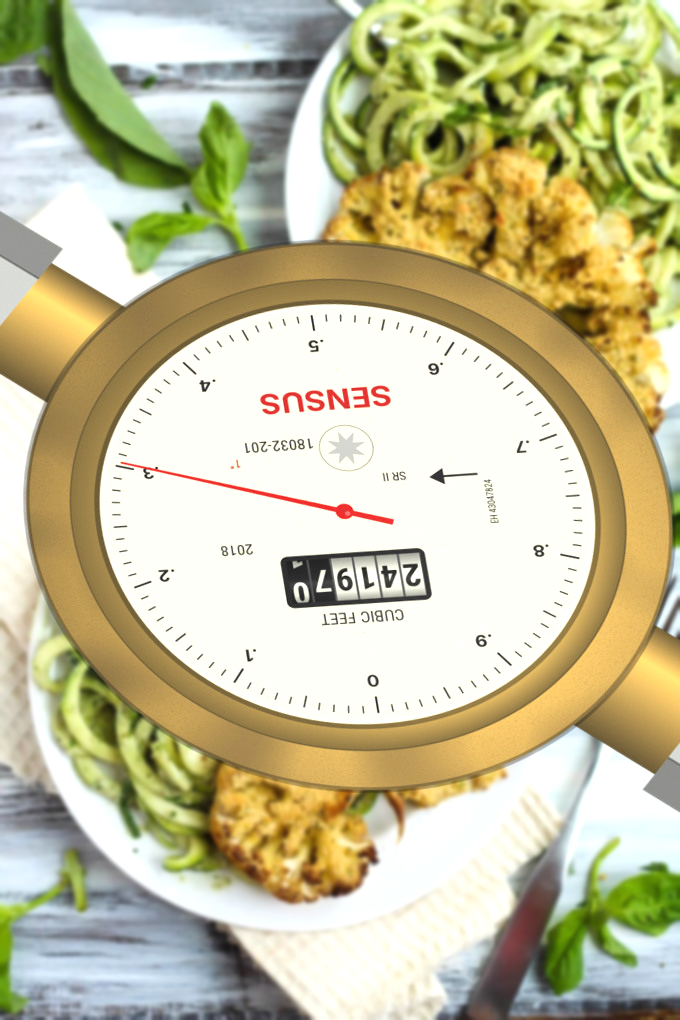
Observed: 241970.30 ft³
